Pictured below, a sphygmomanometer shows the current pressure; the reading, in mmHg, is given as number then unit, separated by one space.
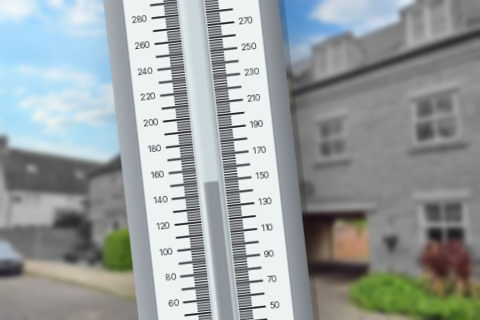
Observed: 150 mmHg
